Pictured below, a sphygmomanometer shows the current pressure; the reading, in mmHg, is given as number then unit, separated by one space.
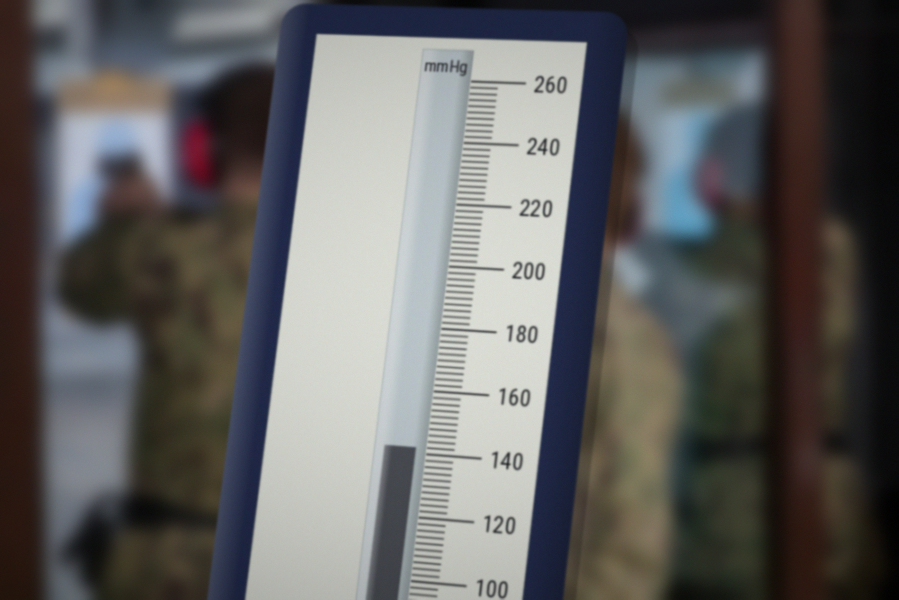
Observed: 142 mmHg
